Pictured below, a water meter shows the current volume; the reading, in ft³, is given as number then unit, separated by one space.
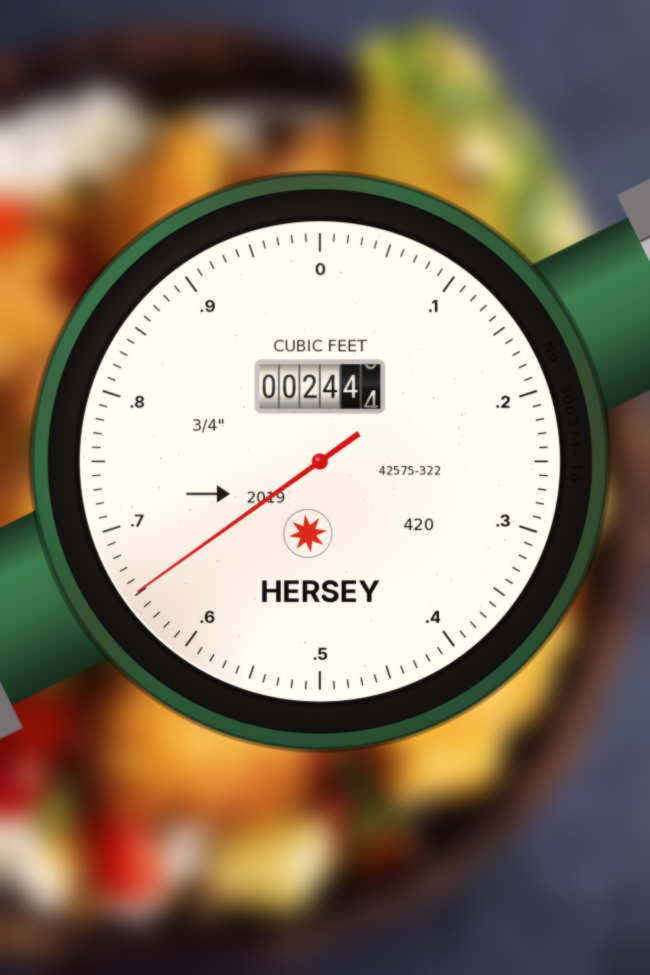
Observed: 2443.65 ft³
